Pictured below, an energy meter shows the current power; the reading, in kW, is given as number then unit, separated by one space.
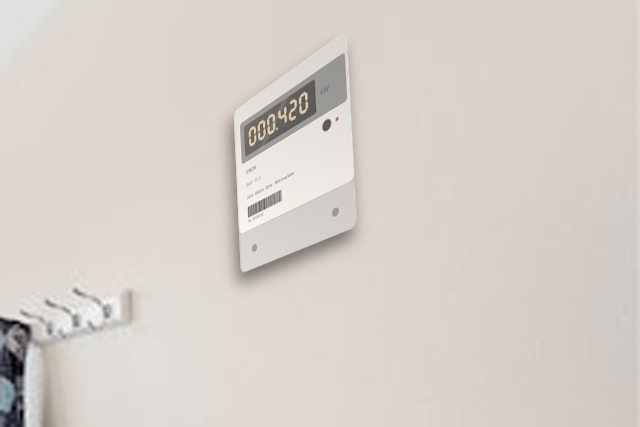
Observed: 0.420 kW
